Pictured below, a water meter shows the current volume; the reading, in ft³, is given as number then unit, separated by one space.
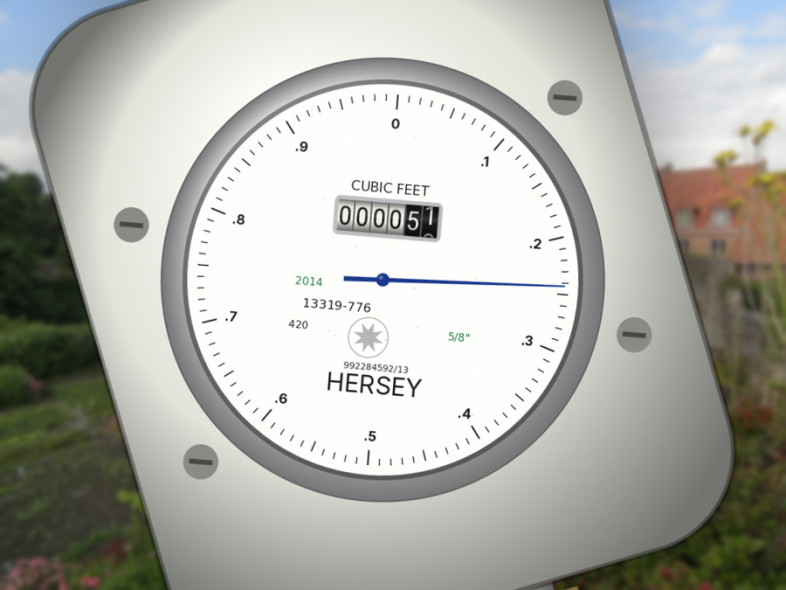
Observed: 51.24 ft³
